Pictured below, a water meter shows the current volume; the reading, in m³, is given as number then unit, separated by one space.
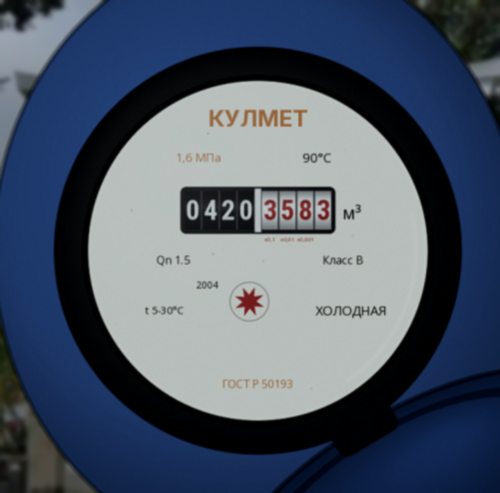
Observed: 420.3583 m³
